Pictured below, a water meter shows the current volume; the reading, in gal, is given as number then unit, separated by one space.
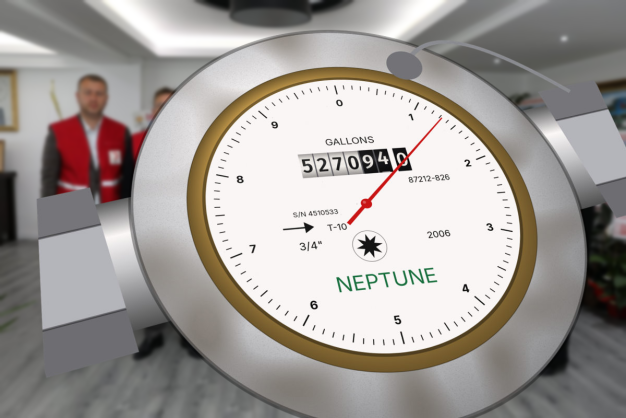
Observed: 5270941.3 gal
